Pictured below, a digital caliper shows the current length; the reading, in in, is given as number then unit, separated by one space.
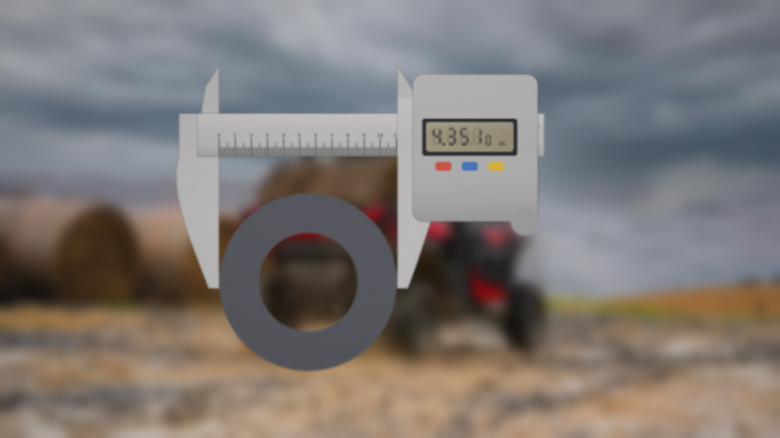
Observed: 4.3510 in
